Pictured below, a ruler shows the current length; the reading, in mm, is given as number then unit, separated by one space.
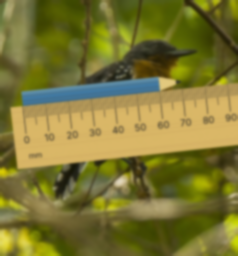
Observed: 70 mm
